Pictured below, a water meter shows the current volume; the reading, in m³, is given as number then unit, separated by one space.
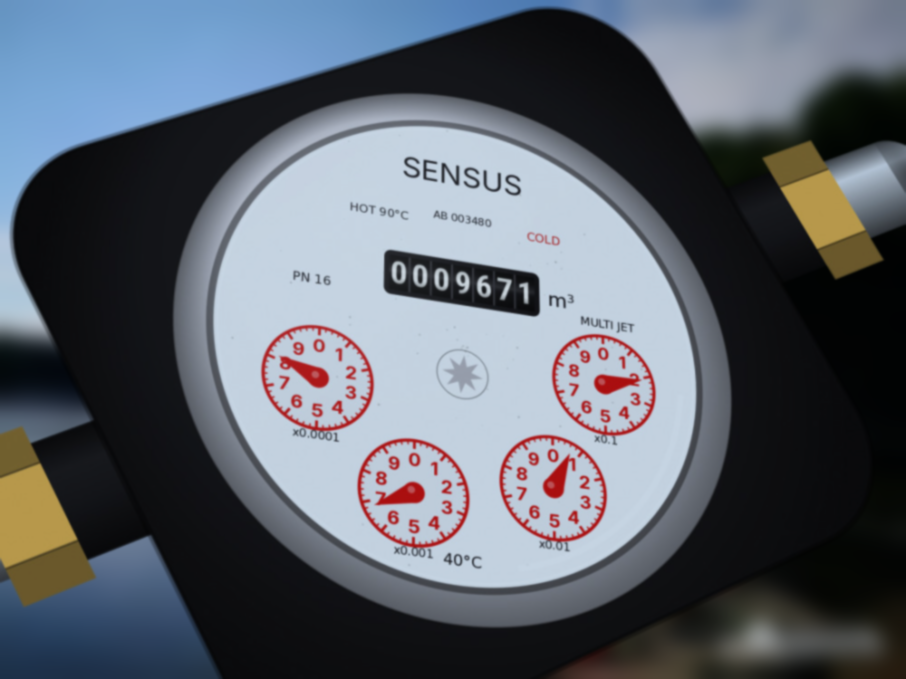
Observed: 9671.2068 m³
